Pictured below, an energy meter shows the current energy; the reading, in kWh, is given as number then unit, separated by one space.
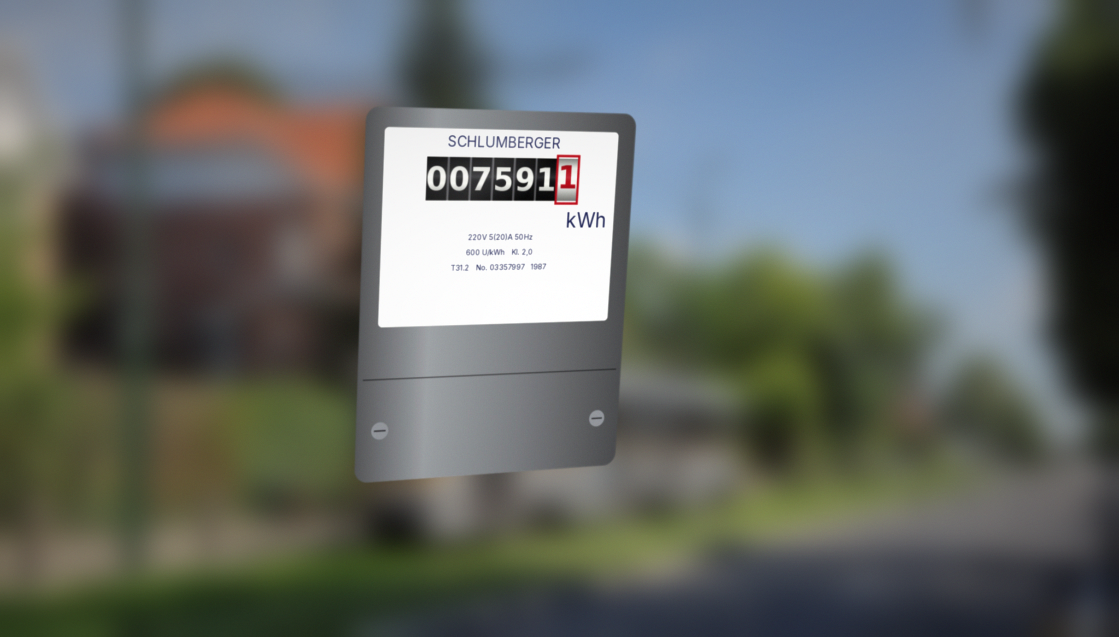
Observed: 7591.1 kWh
